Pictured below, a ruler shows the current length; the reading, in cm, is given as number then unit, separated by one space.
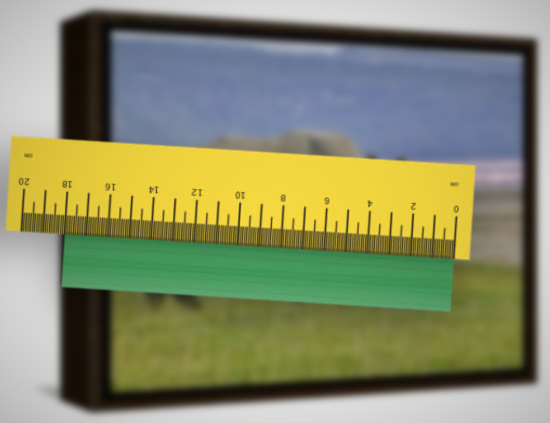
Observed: 18 cm
